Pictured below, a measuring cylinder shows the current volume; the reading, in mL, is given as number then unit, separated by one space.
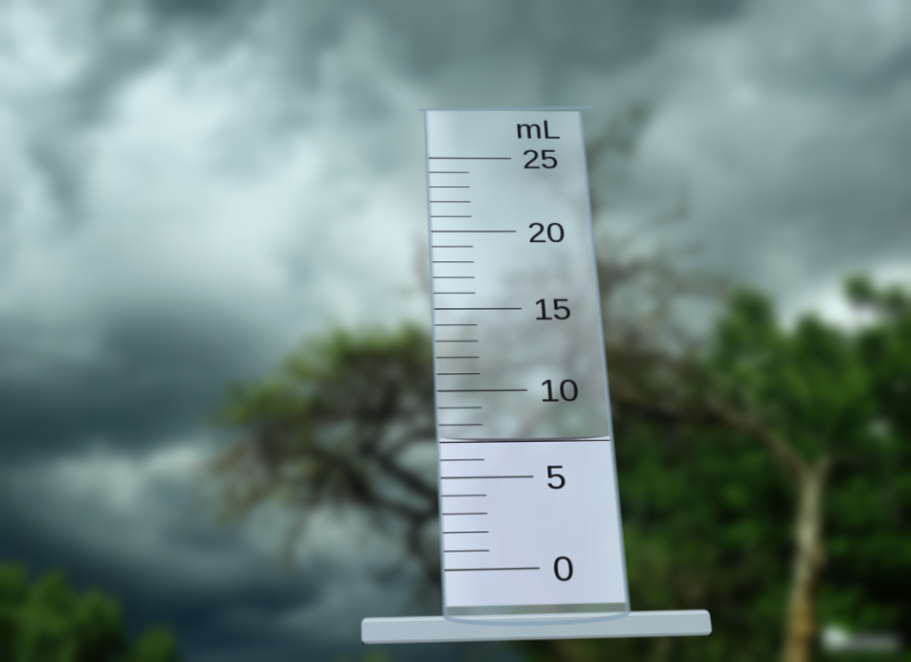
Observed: 7 mL
